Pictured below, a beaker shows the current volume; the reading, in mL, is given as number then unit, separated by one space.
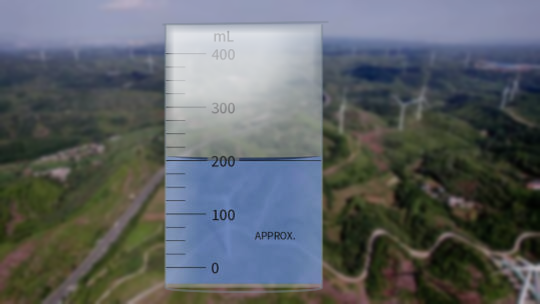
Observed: 200 mL
